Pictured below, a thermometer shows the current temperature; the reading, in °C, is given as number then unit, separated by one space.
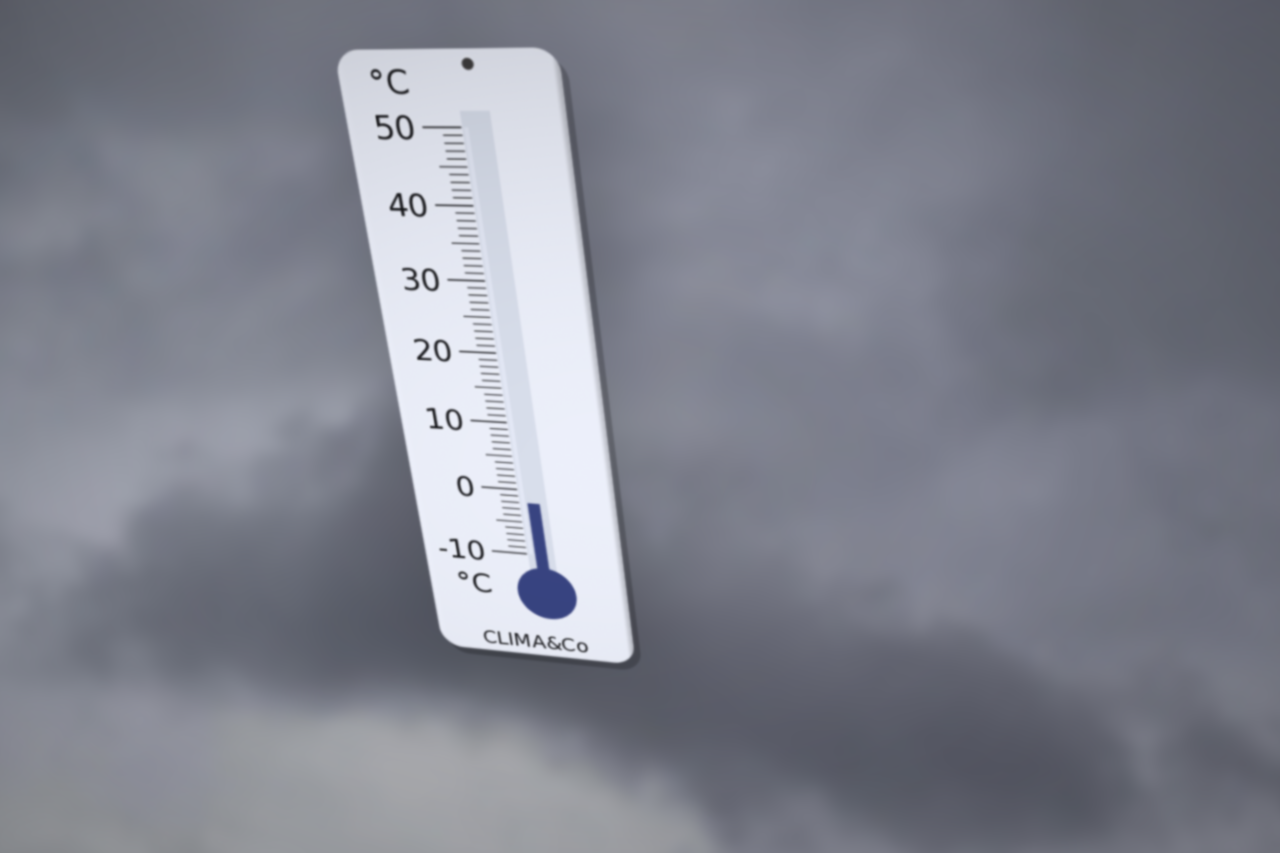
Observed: -2 °C
